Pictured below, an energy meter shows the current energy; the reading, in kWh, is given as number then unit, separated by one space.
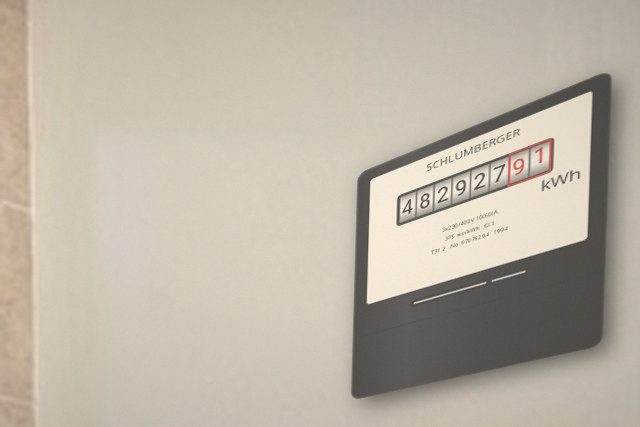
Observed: 482927.91 kWh
